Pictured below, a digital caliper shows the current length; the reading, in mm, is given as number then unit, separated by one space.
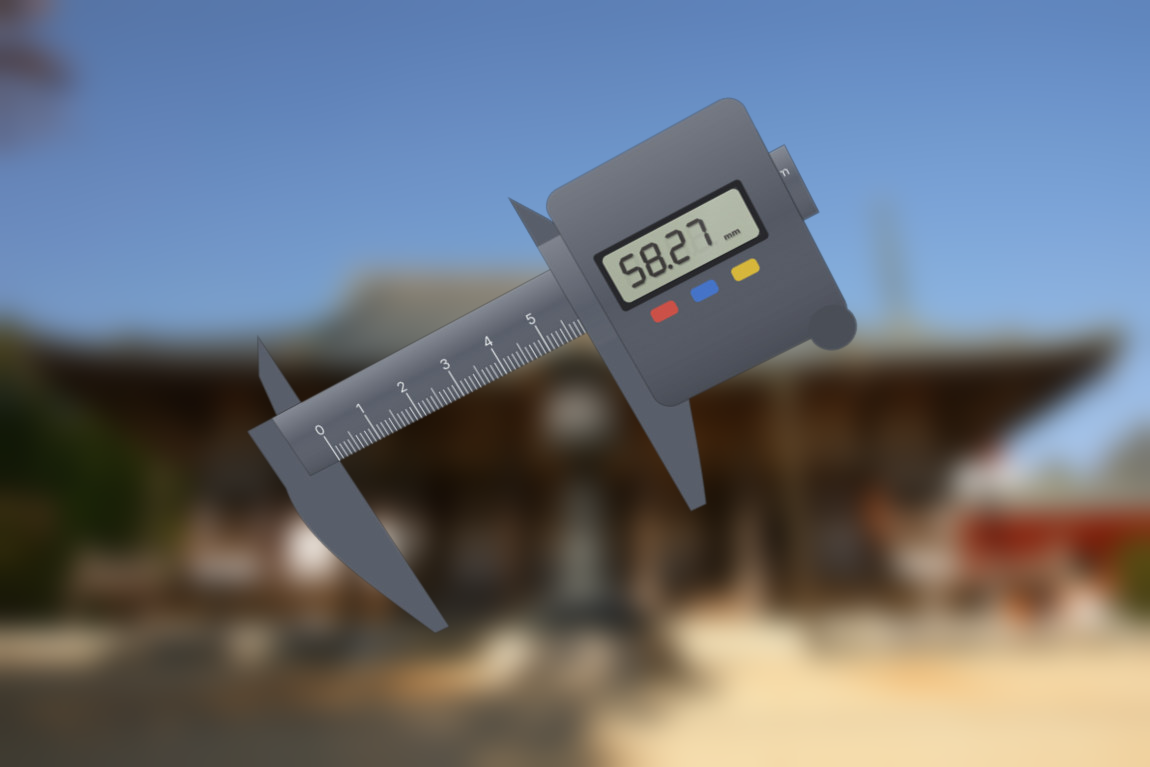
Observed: 58.27 mm
